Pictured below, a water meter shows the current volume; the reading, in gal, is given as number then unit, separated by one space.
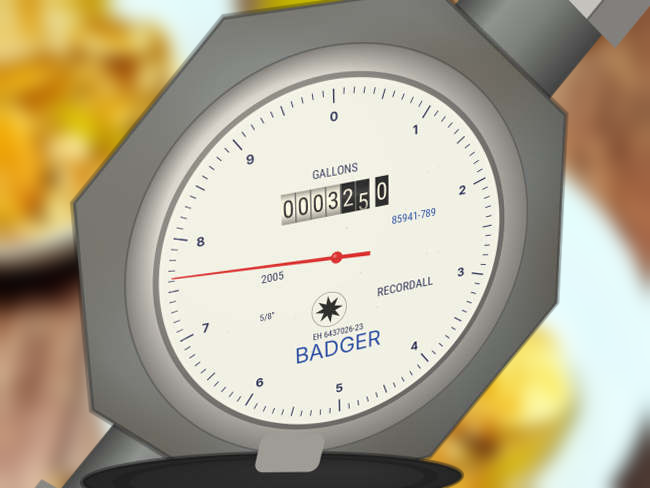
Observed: 3247.6 gal
